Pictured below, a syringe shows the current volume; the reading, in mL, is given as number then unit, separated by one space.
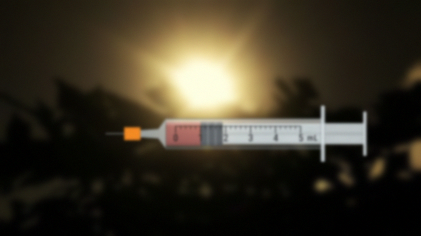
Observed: 1 mL
